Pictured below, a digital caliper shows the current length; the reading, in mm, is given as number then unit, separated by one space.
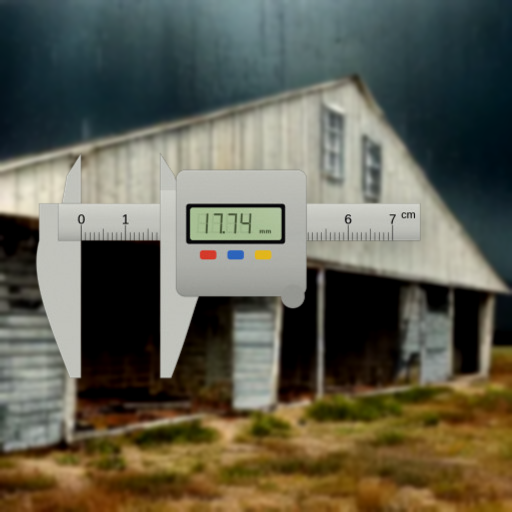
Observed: 17.74 mm
